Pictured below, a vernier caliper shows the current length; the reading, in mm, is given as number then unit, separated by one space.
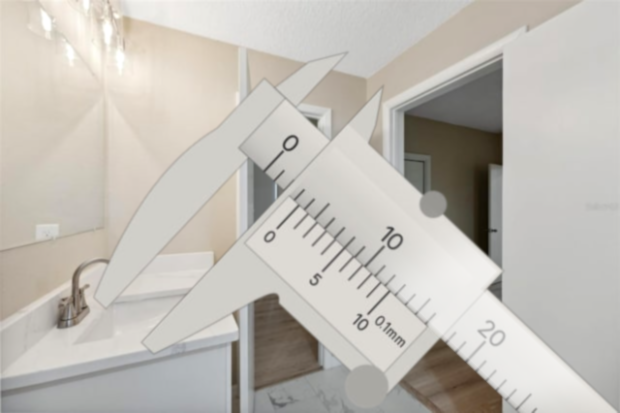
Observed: 3.5 mm
